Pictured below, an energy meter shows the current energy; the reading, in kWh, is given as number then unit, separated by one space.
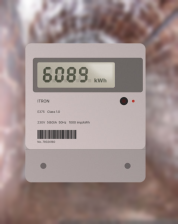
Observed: 6089 kWh
